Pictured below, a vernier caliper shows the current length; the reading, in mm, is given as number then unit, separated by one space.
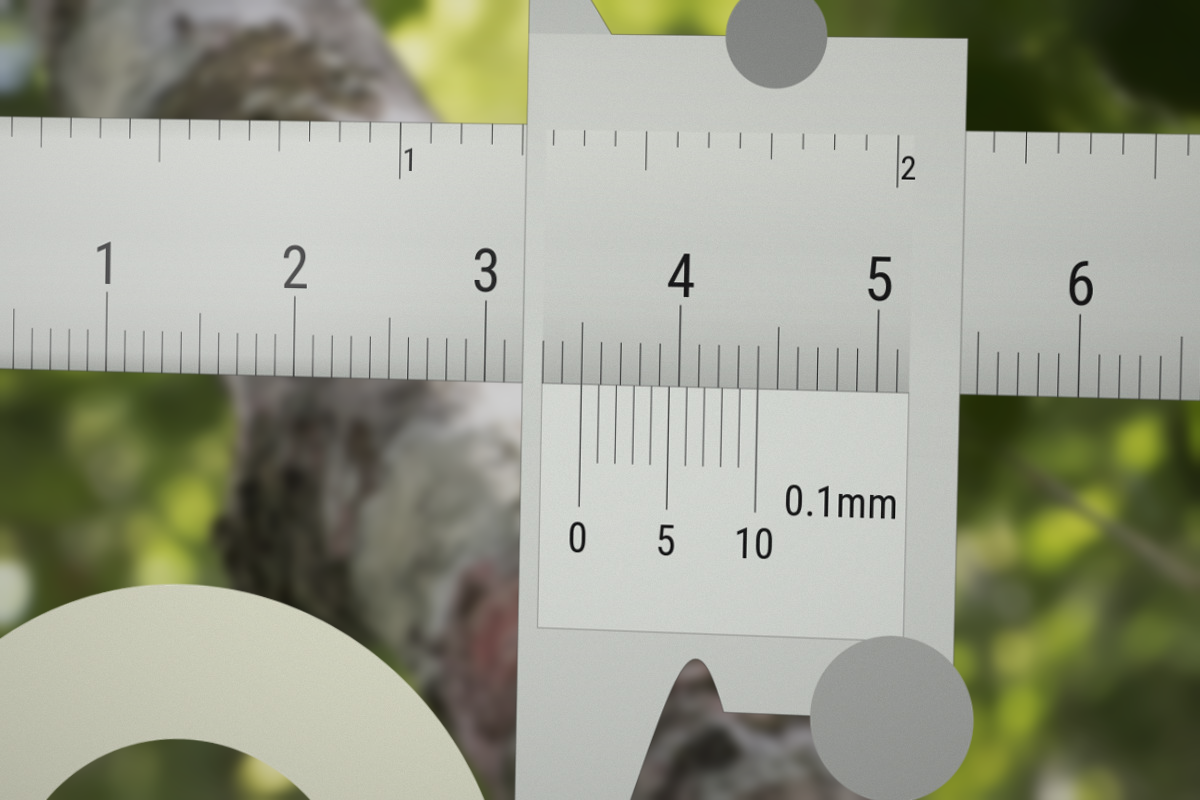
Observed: 35.0 mm
